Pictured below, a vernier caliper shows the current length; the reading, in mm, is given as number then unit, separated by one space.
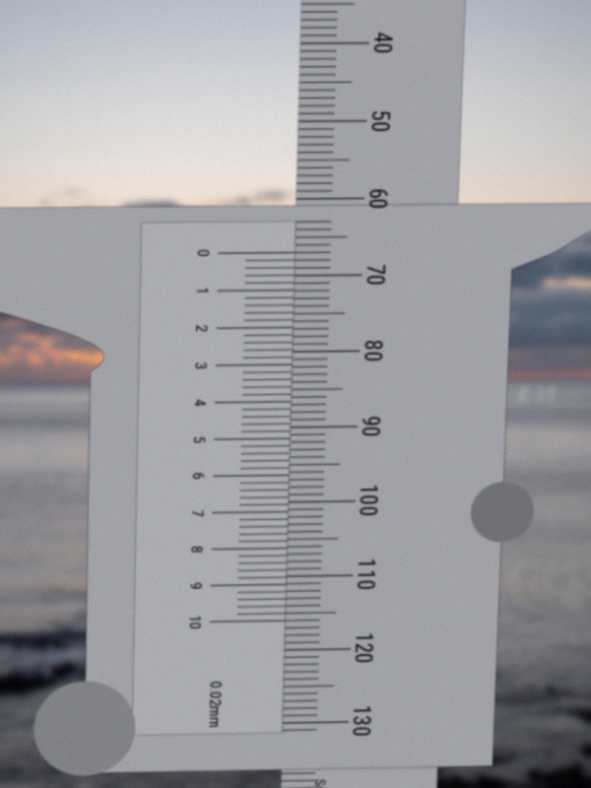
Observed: 67.0 mm
